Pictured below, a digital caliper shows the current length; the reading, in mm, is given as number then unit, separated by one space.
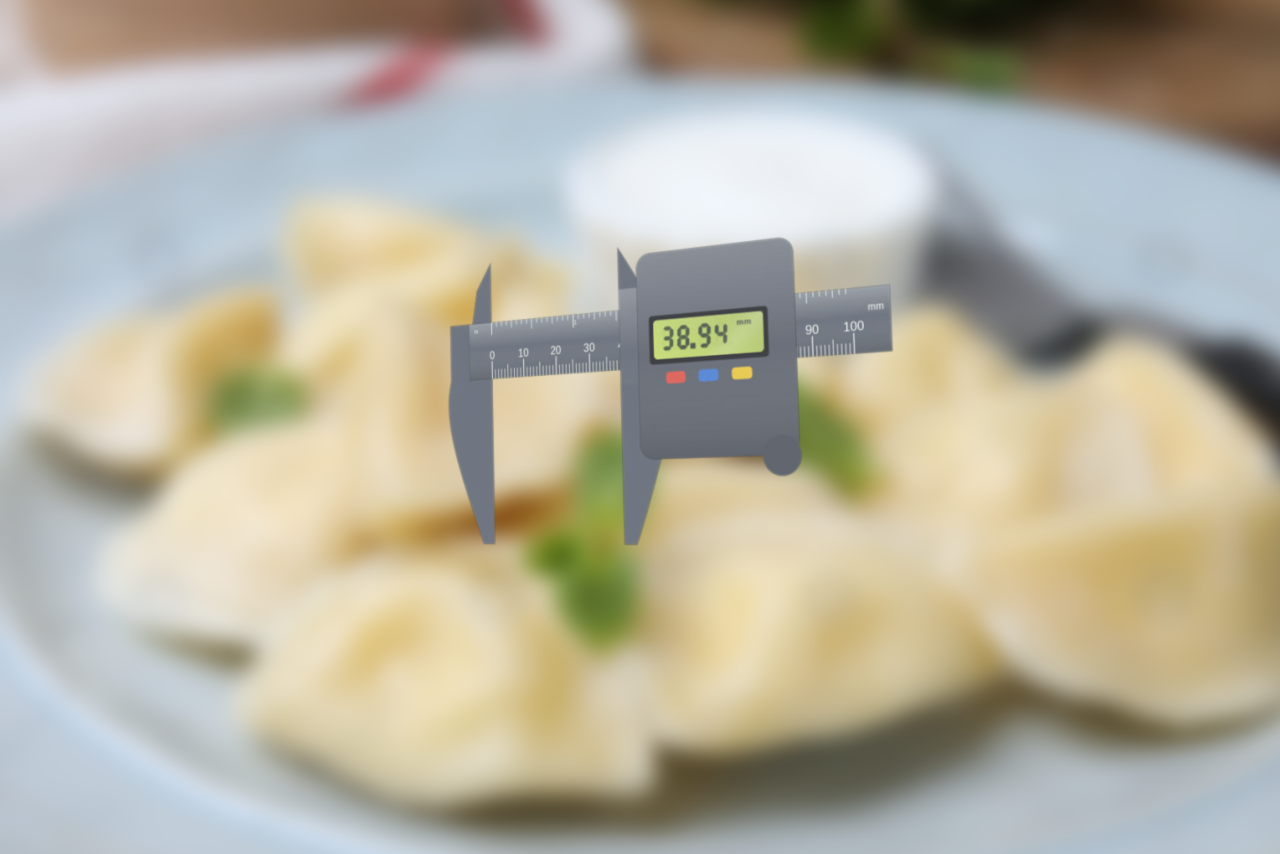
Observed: 38.94 mm
